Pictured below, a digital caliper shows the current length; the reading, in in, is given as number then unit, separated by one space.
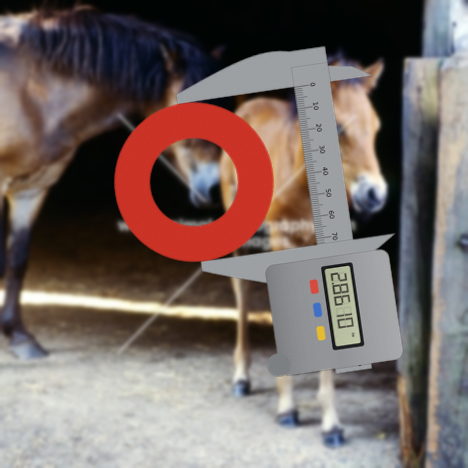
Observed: 2.8610 in
